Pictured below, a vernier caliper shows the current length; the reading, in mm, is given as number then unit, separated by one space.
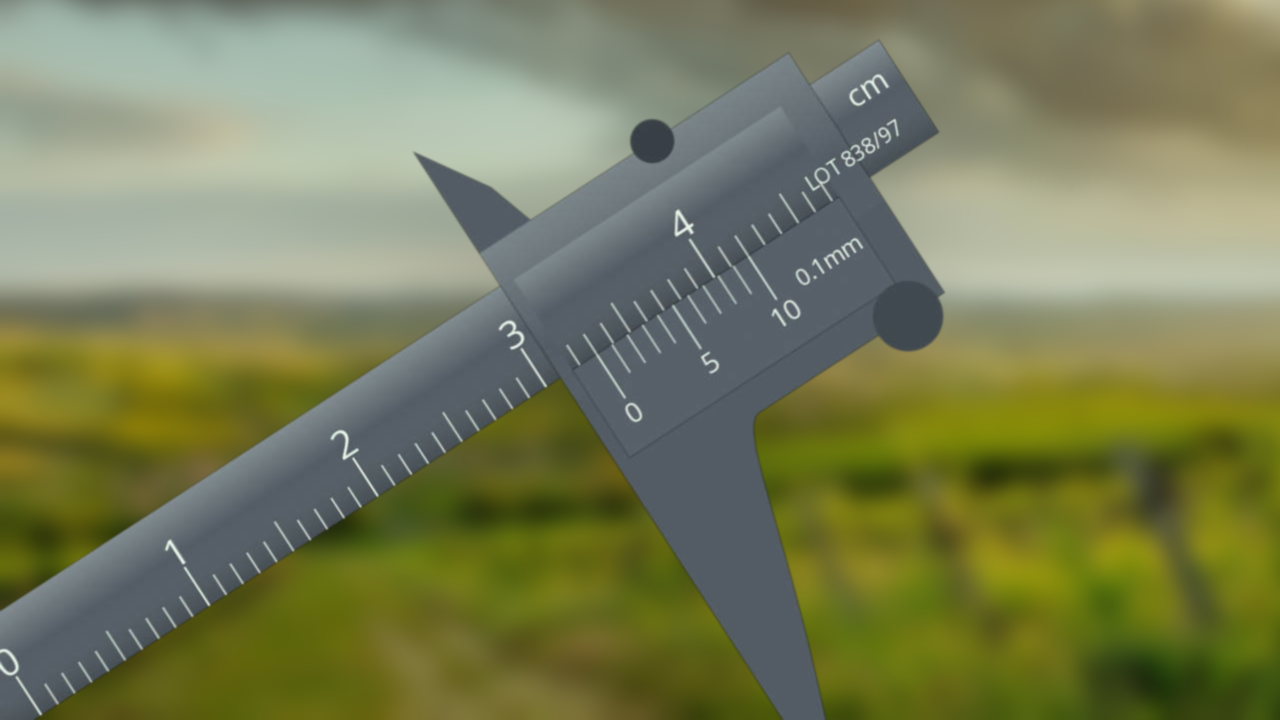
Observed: 33.0 mm
